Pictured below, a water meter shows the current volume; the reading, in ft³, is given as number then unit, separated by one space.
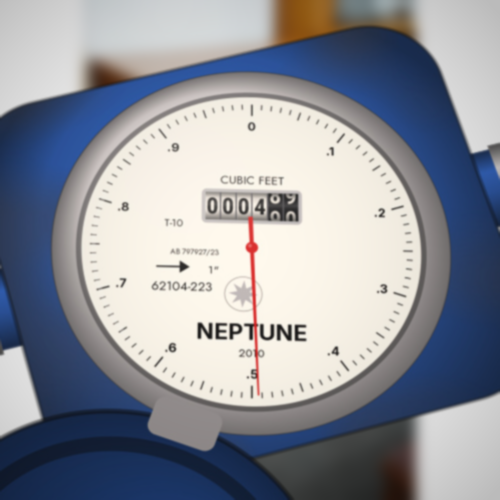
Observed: 489.49 ft³
